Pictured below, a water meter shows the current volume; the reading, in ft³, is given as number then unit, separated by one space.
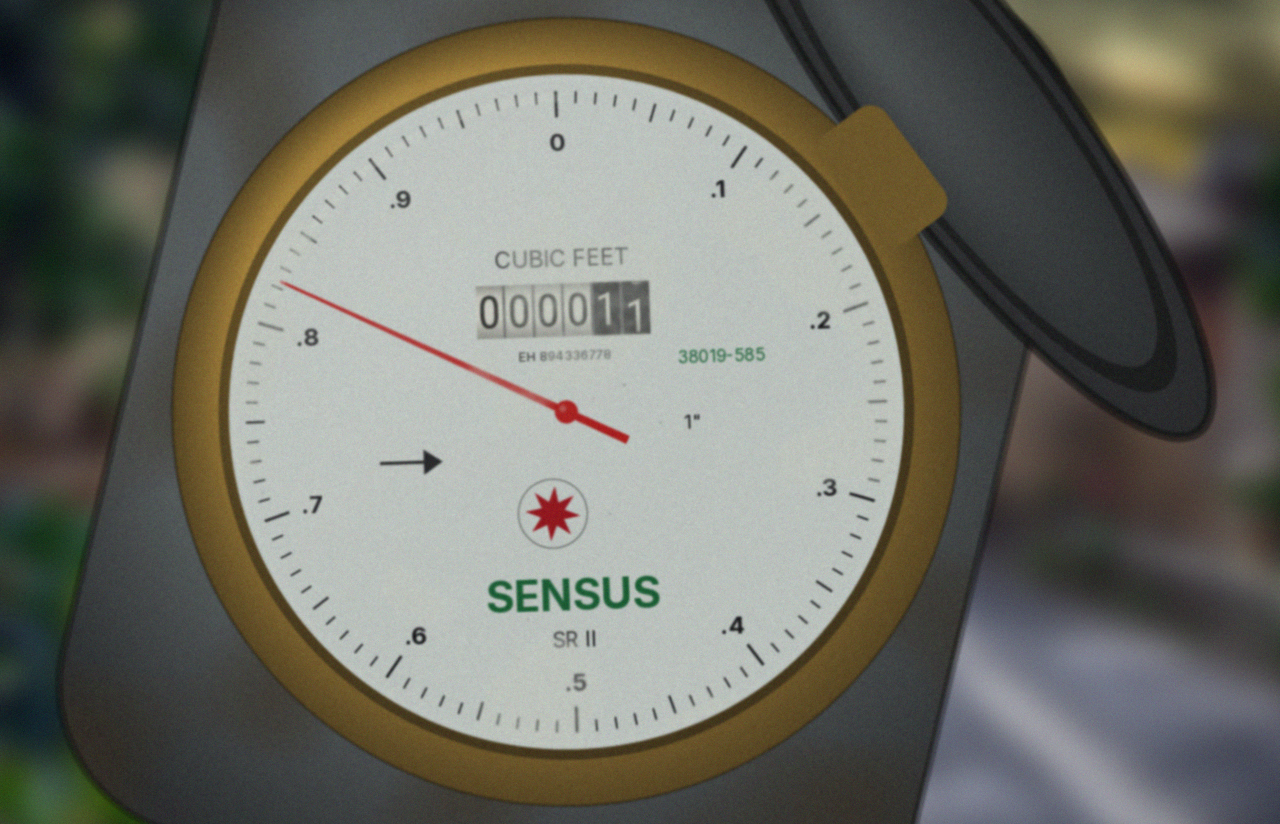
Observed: 10.82 ft³
